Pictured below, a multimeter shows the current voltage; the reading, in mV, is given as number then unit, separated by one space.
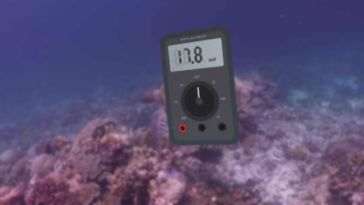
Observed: 17.8 mV
